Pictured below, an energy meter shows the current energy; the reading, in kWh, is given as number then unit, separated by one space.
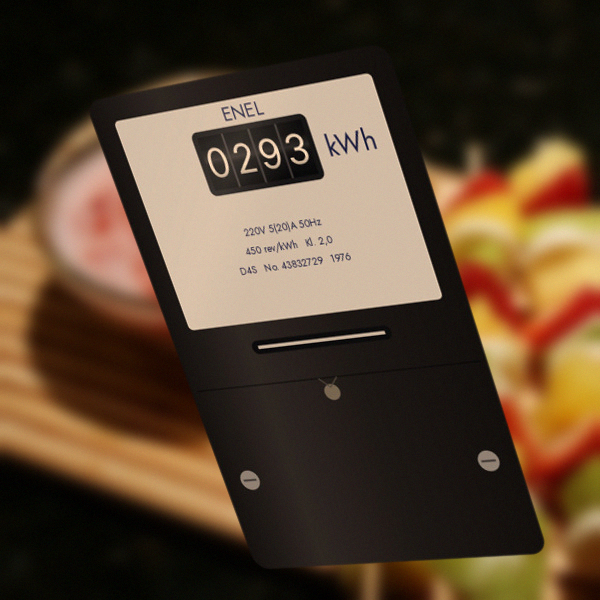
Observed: 293 kWh
